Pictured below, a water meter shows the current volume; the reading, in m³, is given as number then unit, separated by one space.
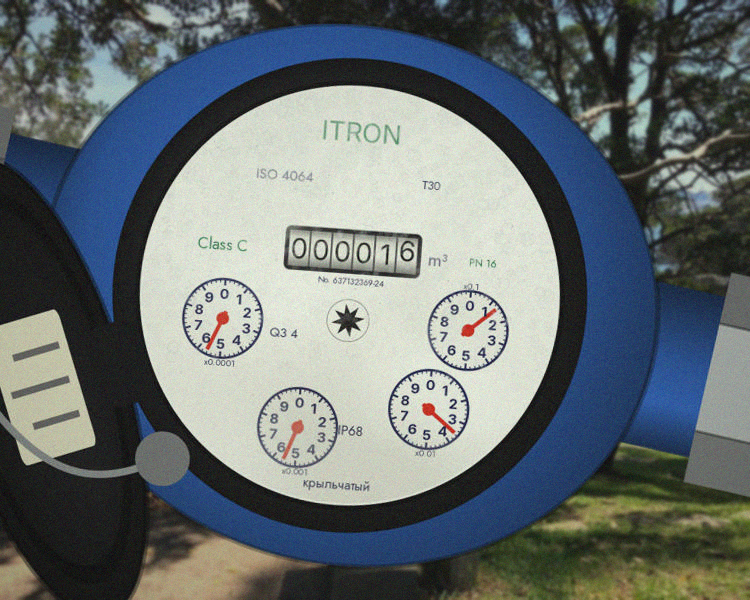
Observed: 16.1355 m³
